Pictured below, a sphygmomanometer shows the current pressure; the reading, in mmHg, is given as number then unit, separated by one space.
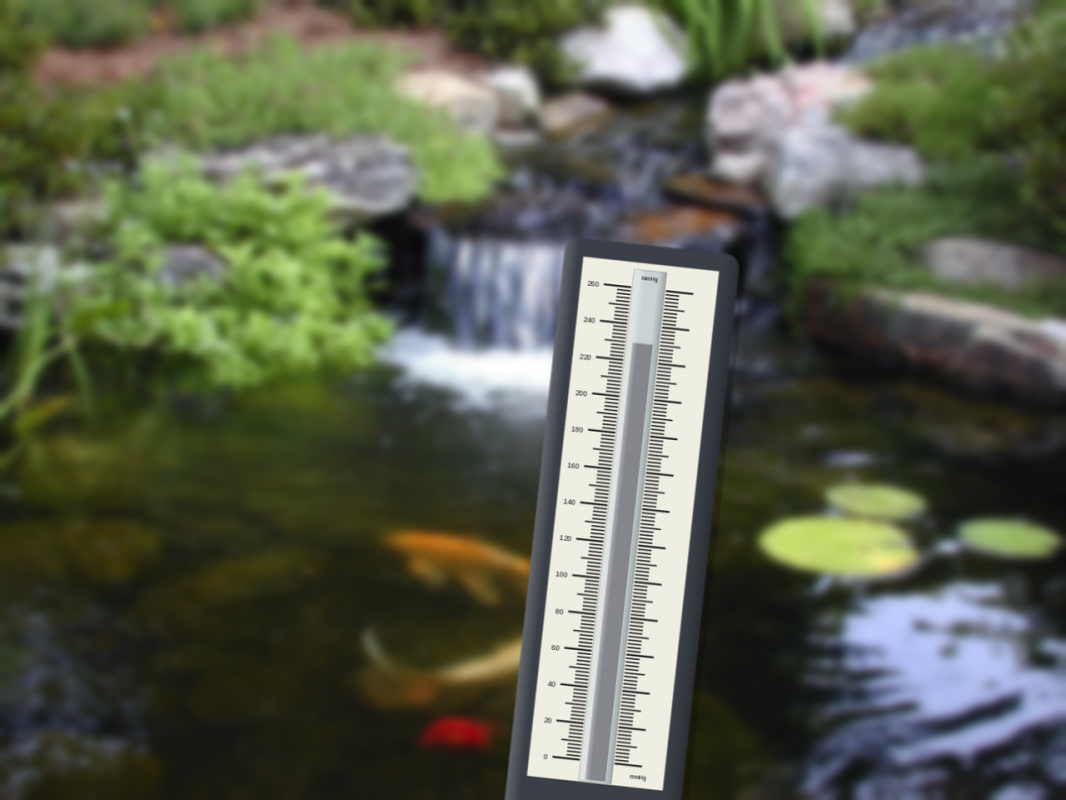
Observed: 230 mmHg
